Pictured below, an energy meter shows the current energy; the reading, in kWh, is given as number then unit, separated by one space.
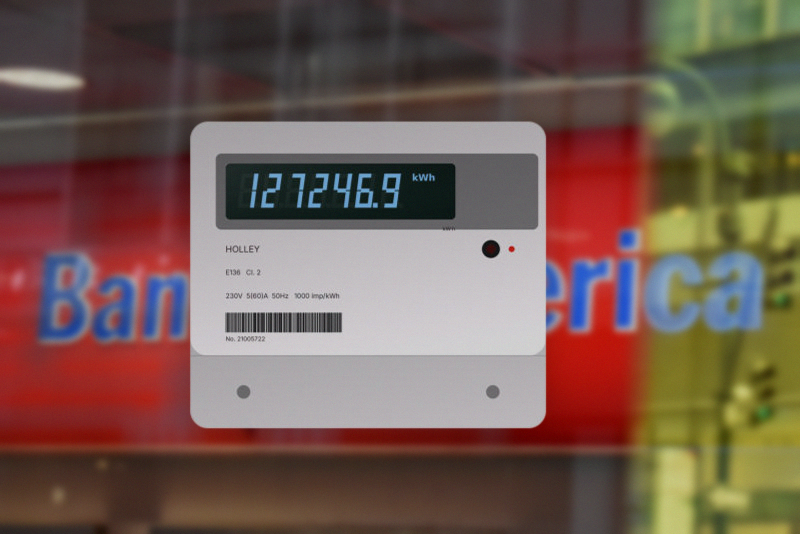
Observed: 127246.9 kWh
